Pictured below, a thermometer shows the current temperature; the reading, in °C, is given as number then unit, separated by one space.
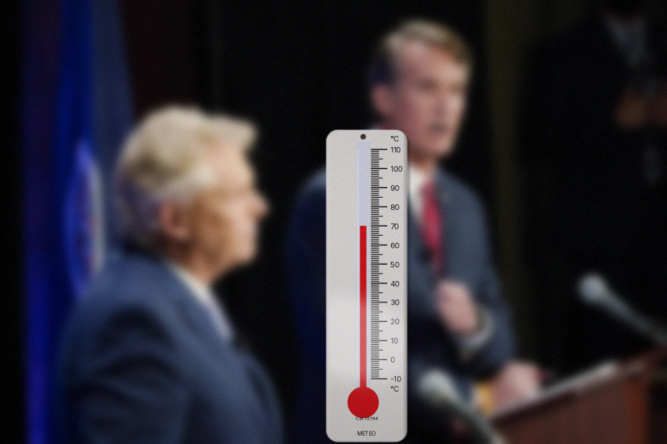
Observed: 70 °C
